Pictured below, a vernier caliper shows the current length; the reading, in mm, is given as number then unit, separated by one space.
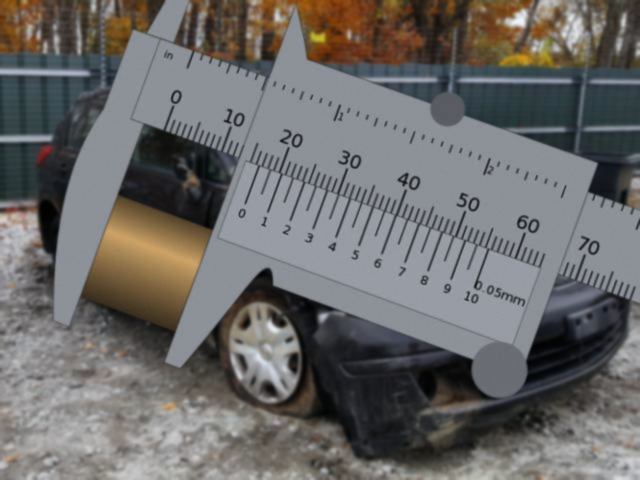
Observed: 16.5 mm
